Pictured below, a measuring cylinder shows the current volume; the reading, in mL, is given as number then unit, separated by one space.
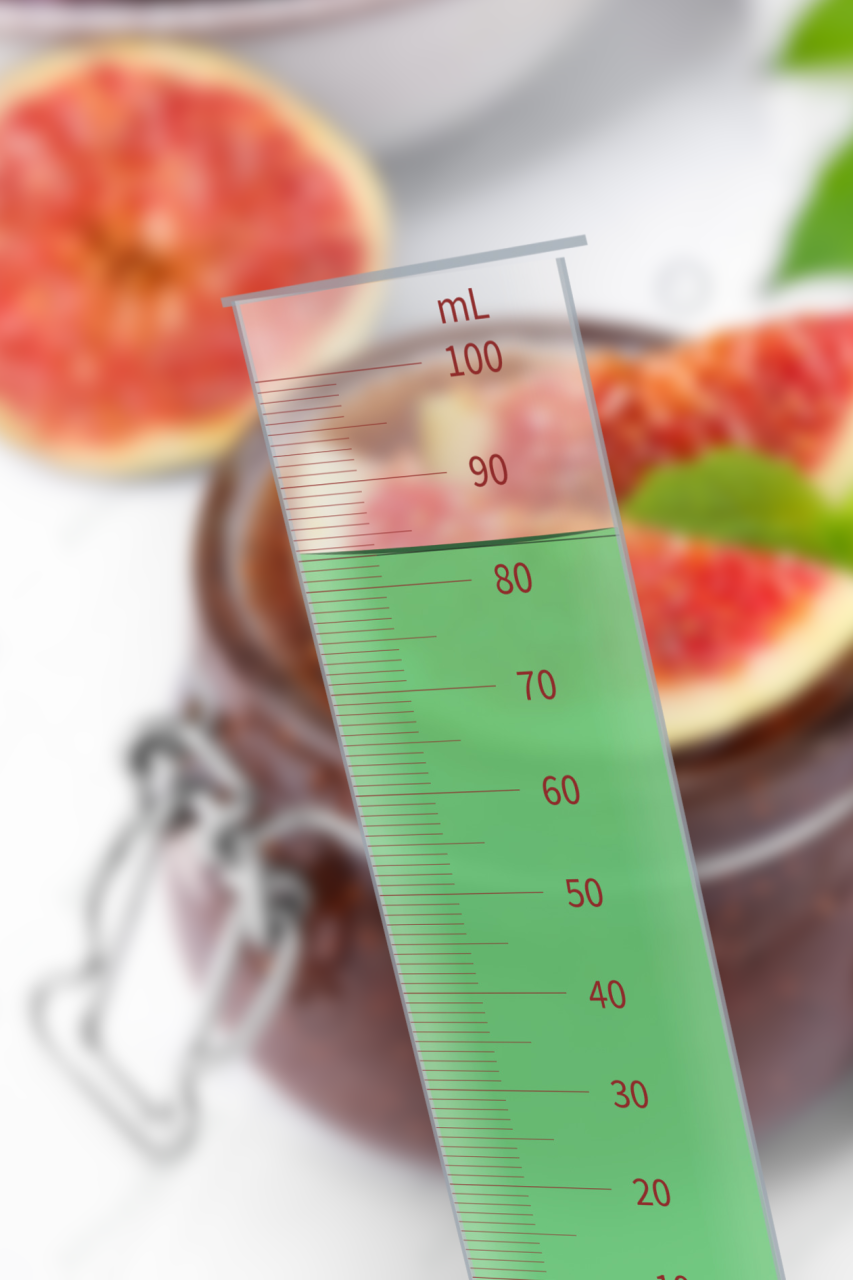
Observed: 83 mL
